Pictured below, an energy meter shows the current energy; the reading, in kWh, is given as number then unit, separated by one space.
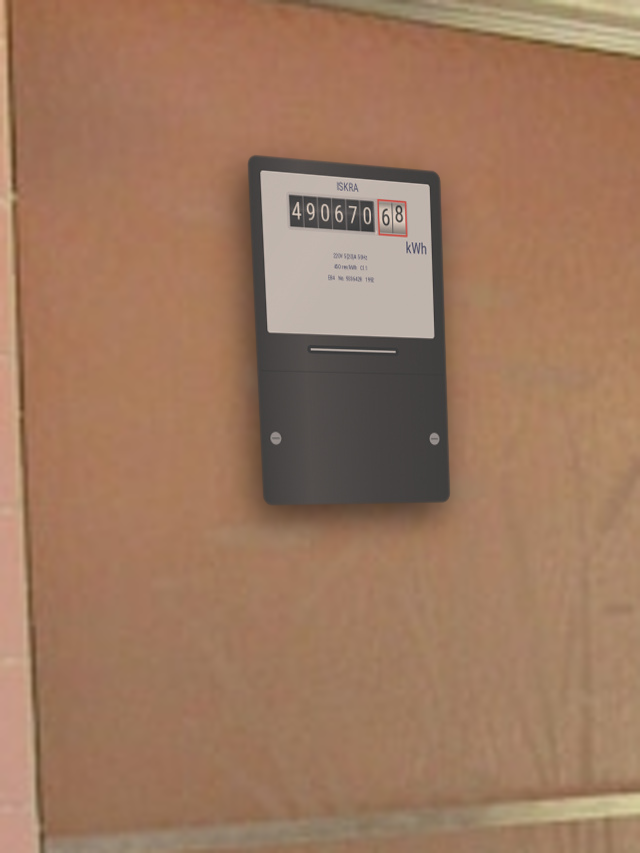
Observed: 490670.68 kWh
